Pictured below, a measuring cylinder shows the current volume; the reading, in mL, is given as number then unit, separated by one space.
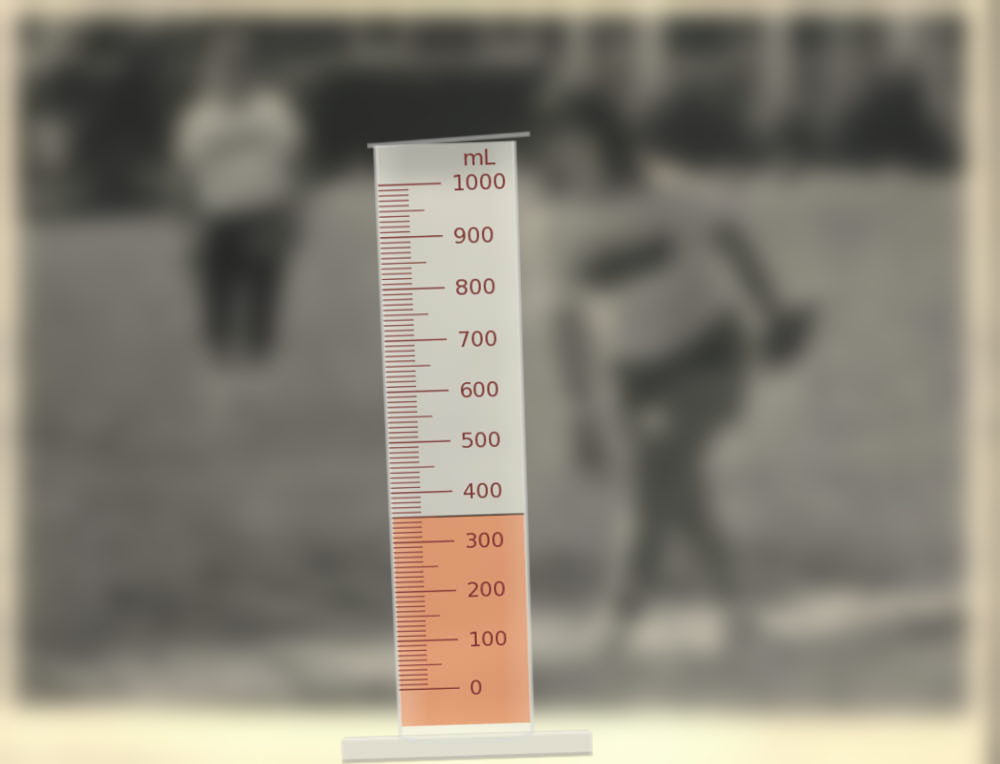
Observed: 350 mL
